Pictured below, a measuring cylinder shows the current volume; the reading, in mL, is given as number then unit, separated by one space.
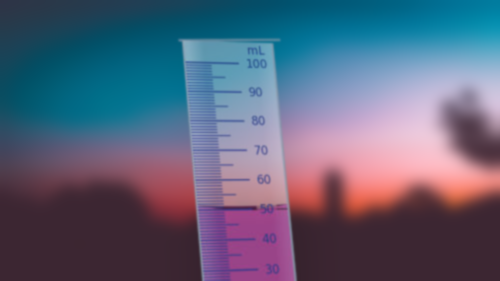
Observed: 50 mL
